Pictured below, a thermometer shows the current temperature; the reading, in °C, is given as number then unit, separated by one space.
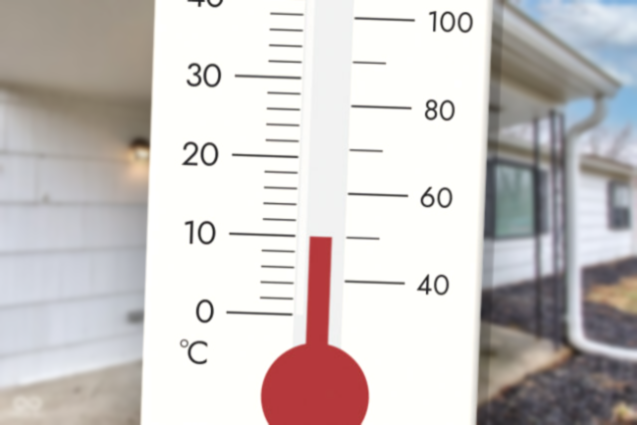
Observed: 10 °C
